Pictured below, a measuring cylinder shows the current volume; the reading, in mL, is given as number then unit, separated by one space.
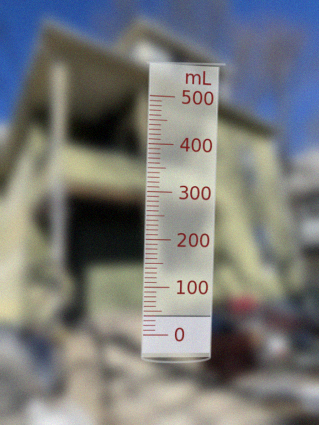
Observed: 40 mL
